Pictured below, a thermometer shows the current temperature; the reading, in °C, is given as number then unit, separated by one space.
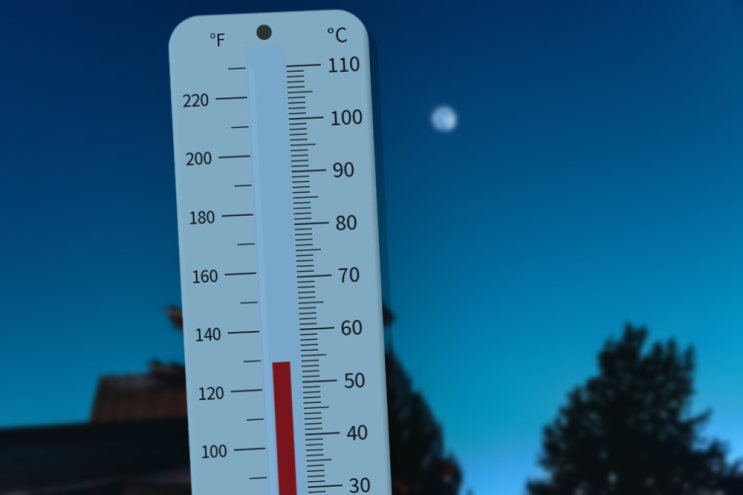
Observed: 54 °C
